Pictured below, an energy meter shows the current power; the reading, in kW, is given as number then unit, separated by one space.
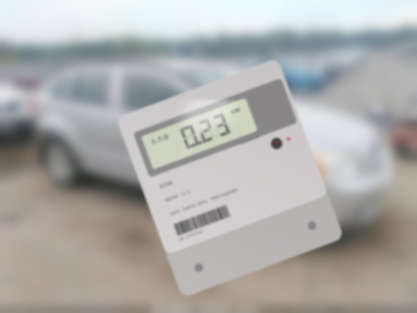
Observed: 0.23 kW
